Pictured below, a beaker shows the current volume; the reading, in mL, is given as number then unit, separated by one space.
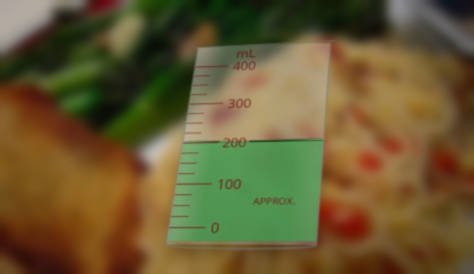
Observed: 200 mL
